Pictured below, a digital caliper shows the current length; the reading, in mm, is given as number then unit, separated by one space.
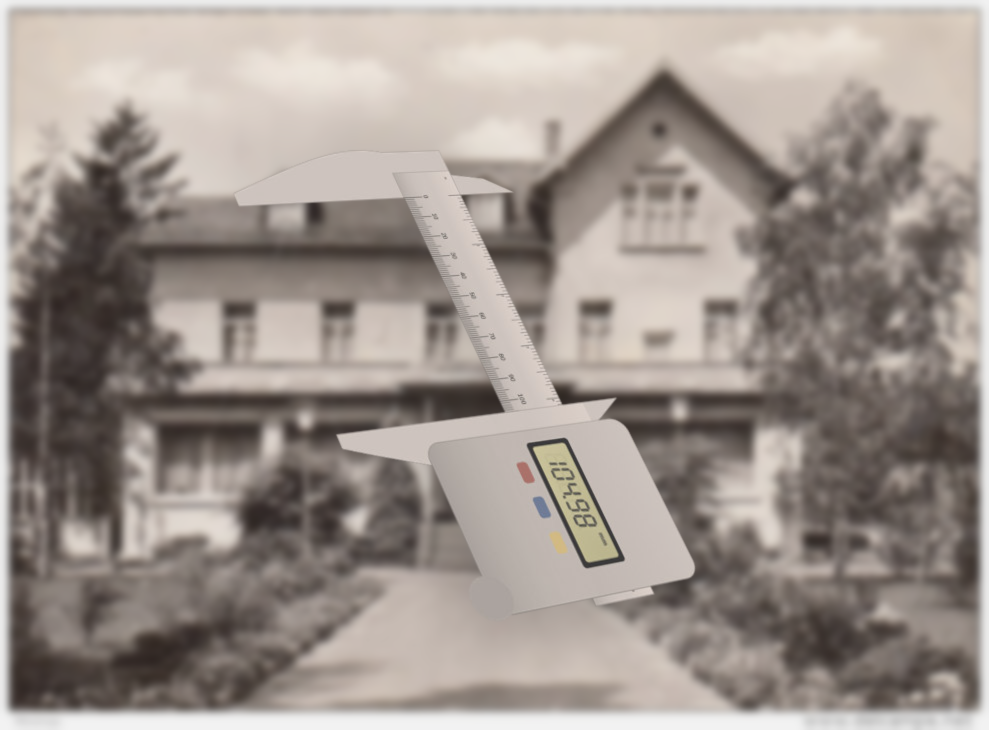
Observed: 104.98 mm
